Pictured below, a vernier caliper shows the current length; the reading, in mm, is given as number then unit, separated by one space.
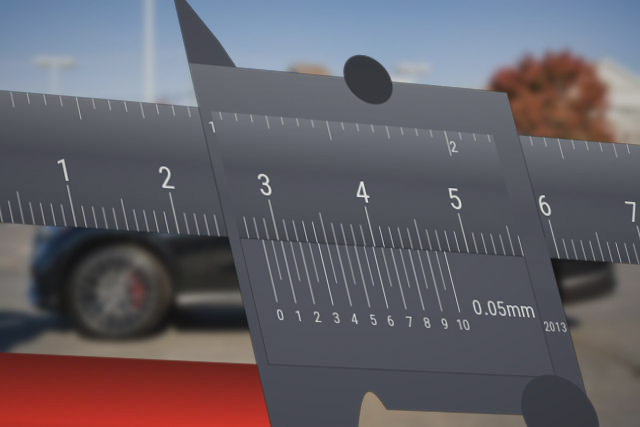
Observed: 28.4 mm
